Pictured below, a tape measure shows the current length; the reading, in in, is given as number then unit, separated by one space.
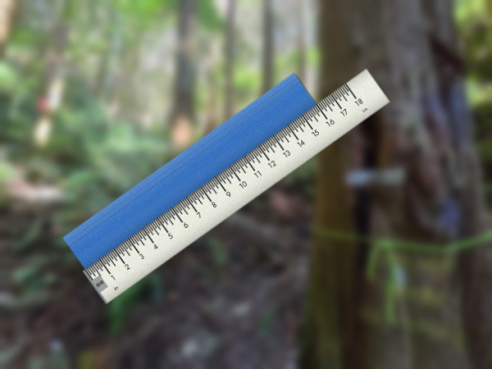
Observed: 16 in
